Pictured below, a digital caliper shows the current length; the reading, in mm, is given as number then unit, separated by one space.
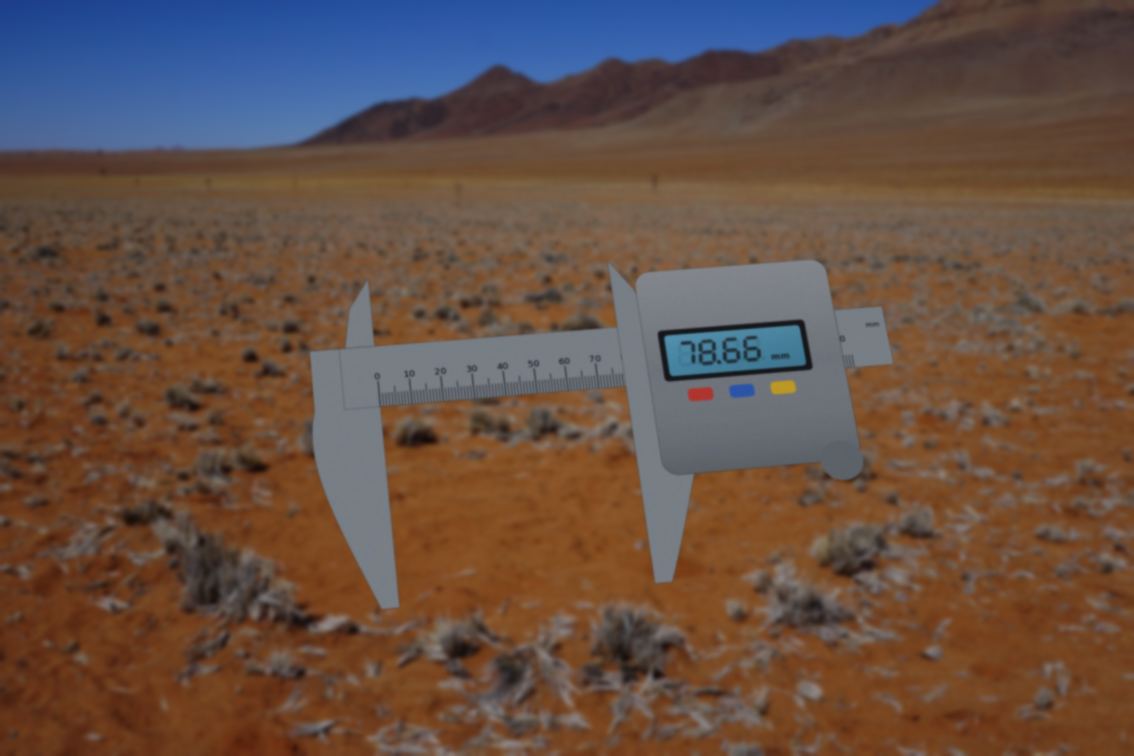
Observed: 78.66 mm
